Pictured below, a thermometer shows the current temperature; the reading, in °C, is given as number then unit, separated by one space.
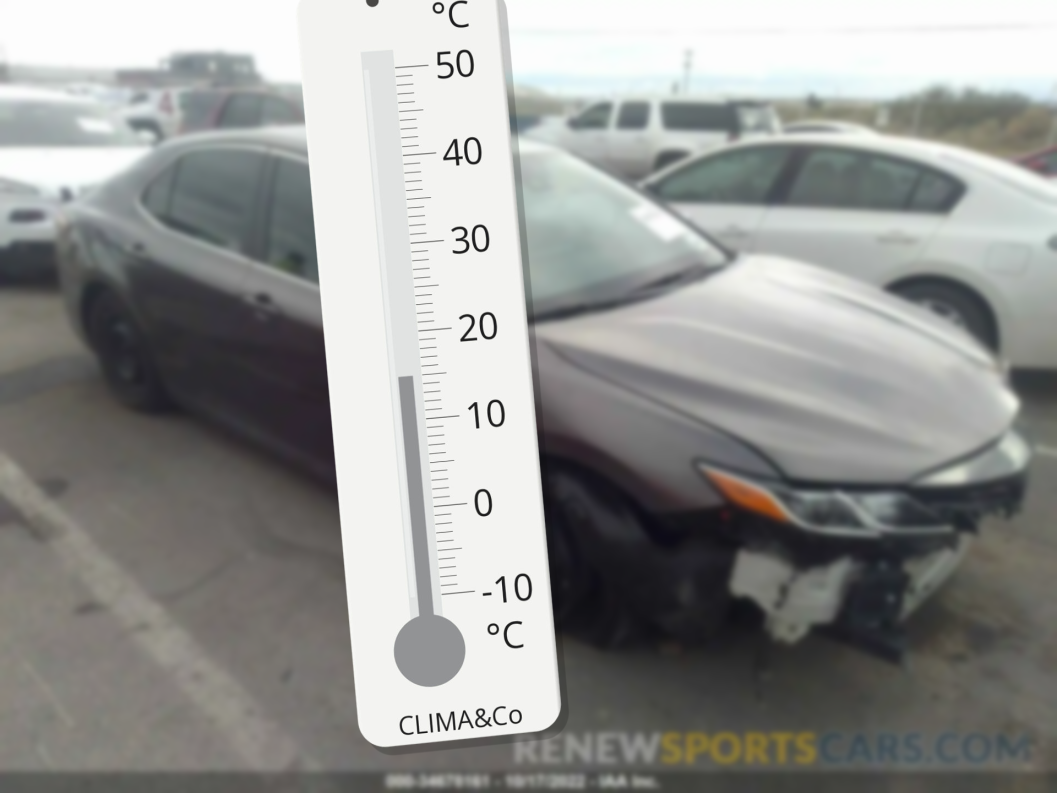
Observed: 15 °C
